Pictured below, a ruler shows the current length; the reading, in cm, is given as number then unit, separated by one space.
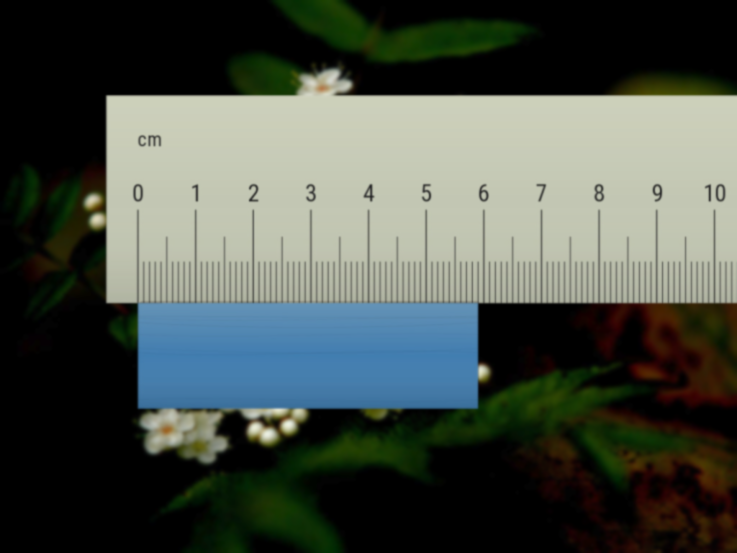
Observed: 5.9 cm
